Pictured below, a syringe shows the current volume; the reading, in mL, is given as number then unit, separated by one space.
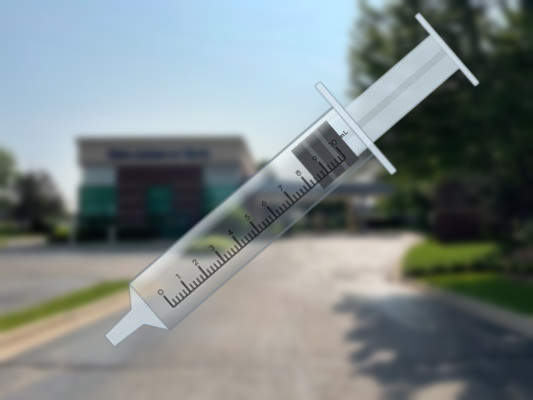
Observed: 8.4 mL
